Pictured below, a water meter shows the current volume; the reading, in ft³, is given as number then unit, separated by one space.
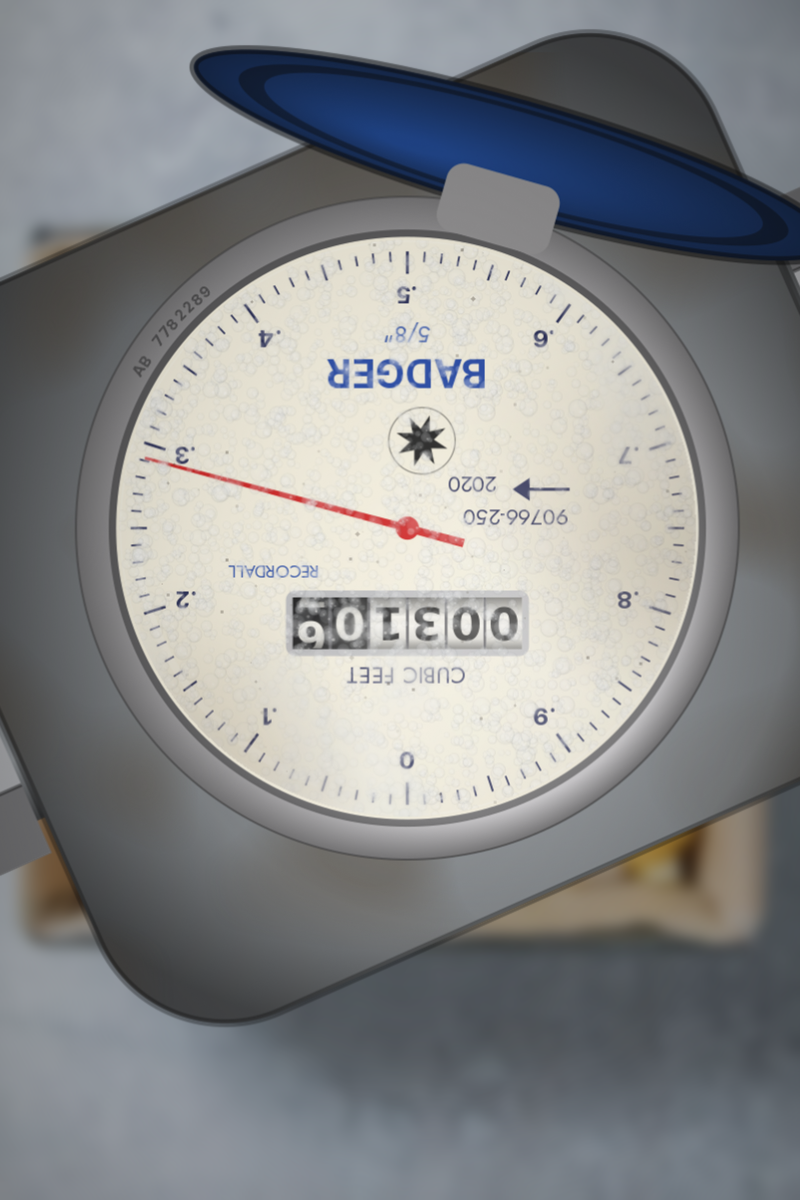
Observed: 3106.29 ft³
